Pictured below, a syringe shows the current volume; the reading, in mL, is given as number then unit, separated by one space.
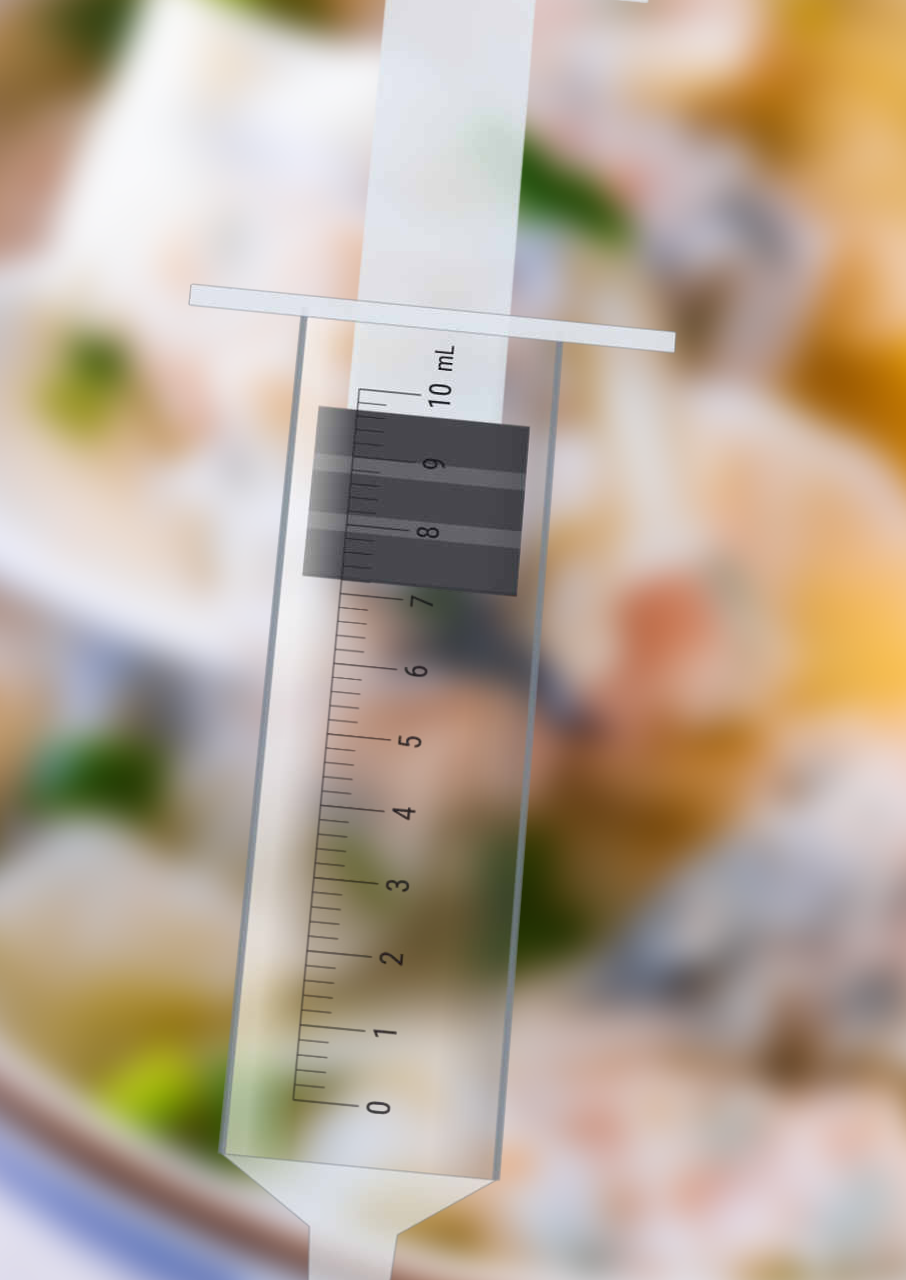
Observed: 7.2 mL
